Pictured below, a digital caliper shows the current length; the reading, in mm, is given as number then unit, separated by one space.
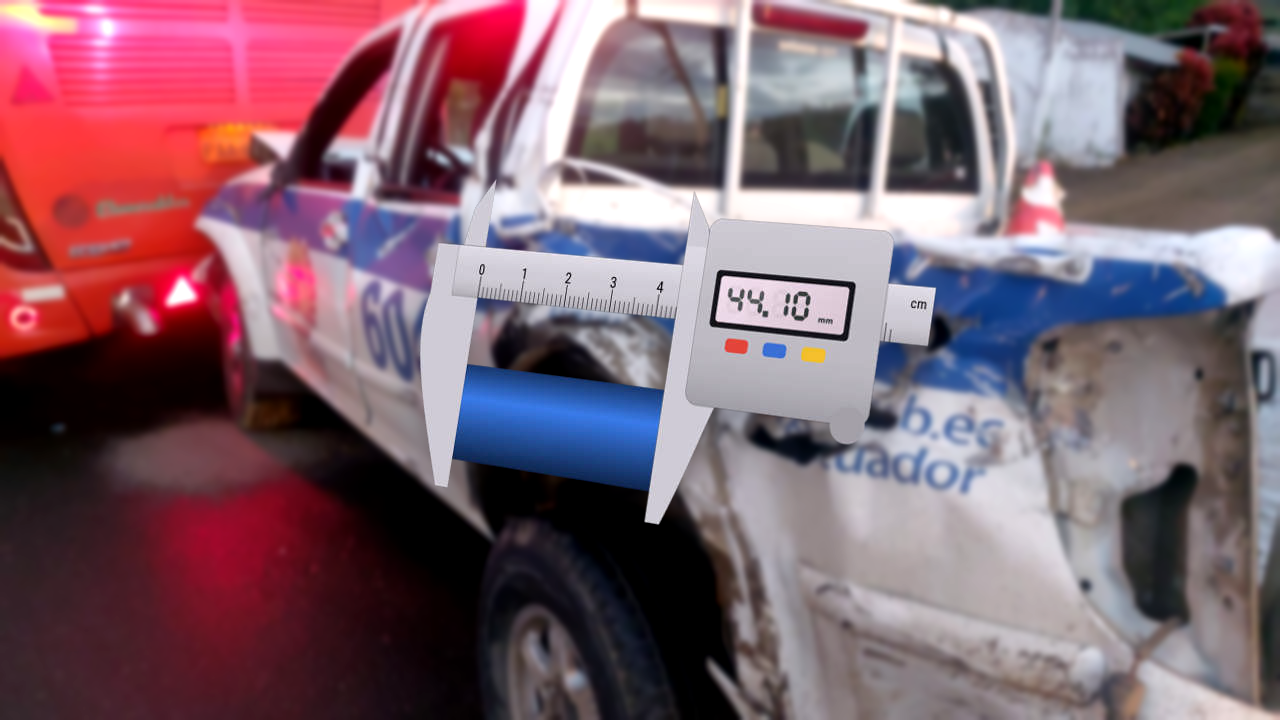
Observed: 44.10 mm
